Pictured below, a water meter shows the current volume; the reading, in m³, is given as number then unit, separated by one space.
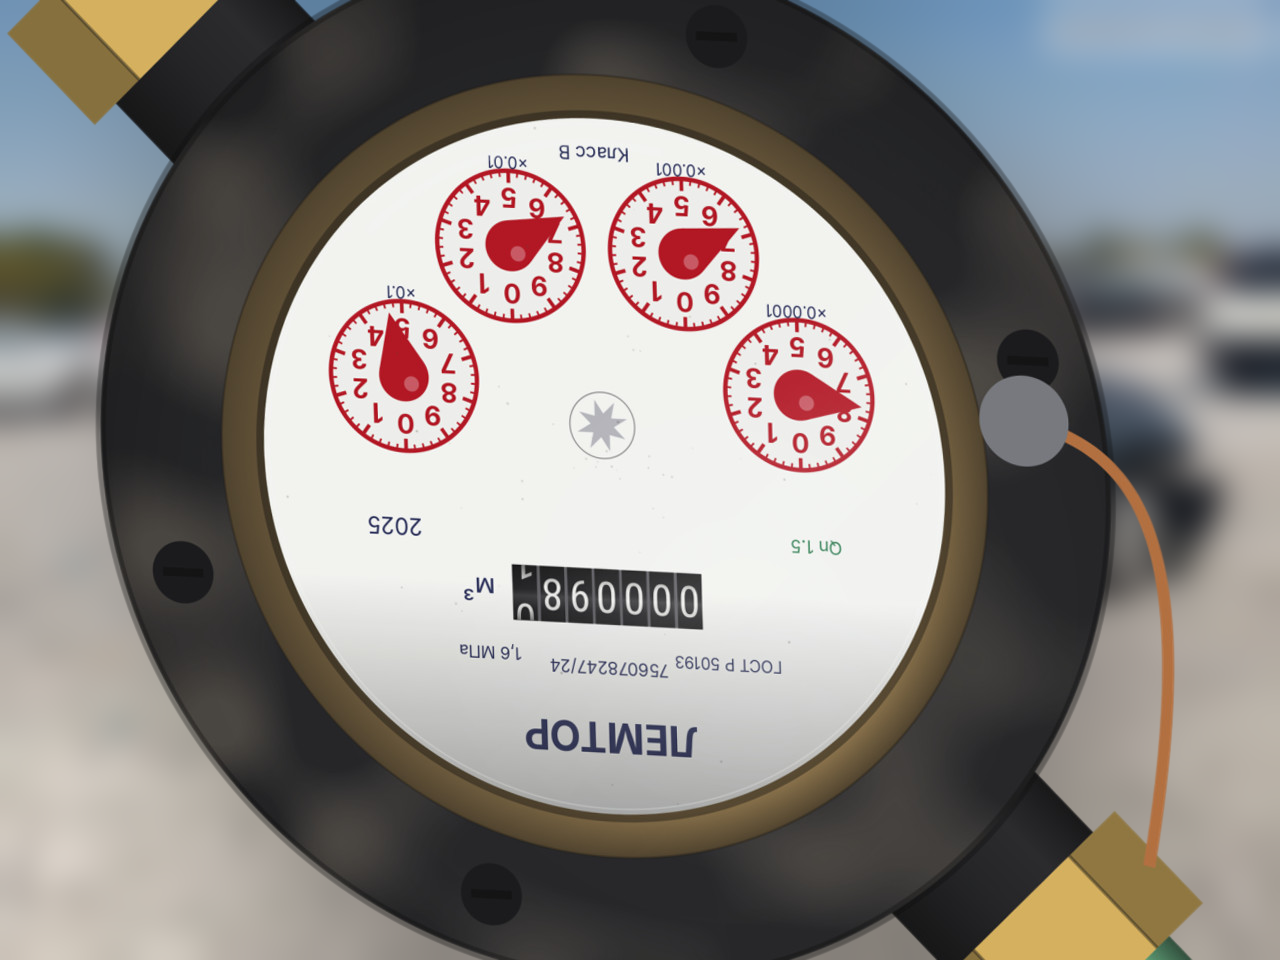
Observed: 980.4667 m³
